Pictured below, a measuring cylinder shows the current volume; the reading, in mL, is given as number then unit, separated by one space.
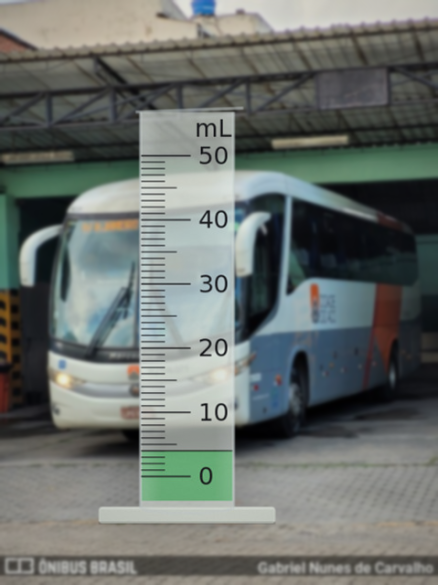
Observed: 4 mL
